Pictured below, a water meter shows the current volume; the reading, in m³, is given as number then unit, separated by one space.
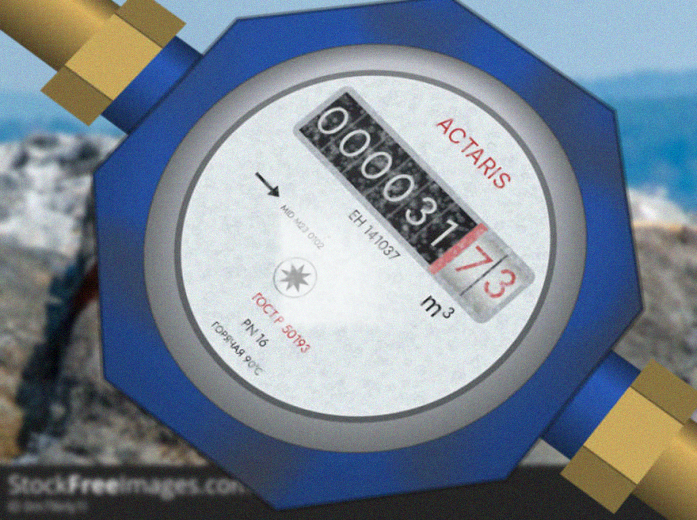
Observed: 31.73 m³
